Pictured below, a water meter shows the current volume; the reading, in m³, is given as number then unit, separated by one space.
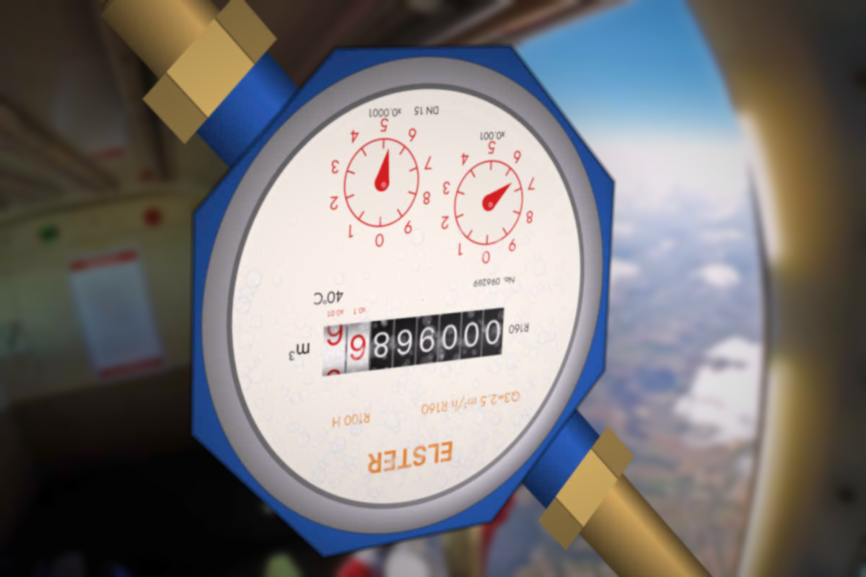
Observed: 968.6565 m³
